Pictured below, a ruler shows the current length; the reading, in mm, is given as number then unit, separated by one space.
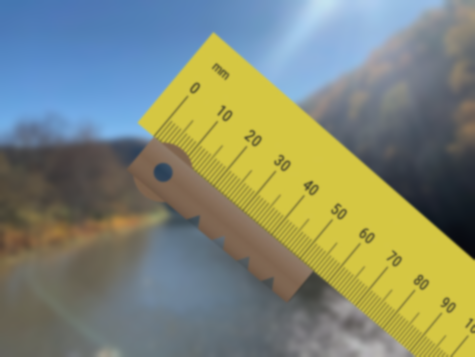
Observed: 55 mm
